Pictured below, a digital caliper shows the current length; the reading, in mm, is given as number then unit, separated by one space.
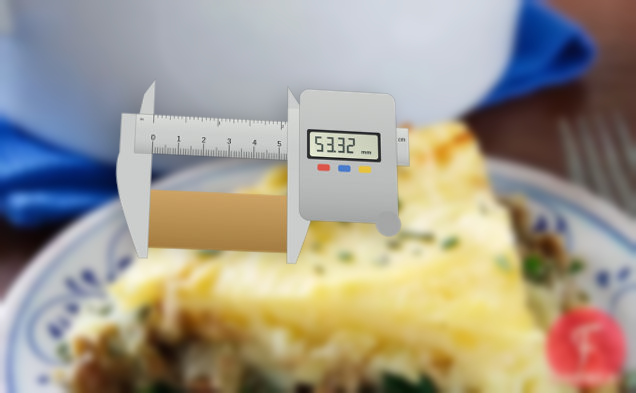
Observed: 53.32 mm
